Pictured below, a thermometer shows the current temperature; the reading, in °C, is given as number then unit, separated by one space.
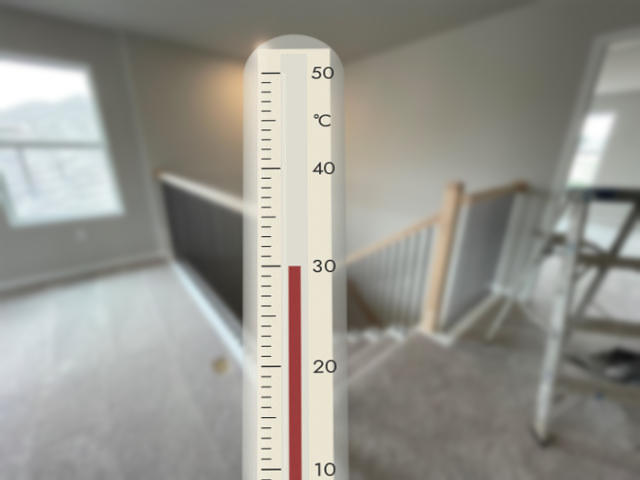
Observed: 30 °C
